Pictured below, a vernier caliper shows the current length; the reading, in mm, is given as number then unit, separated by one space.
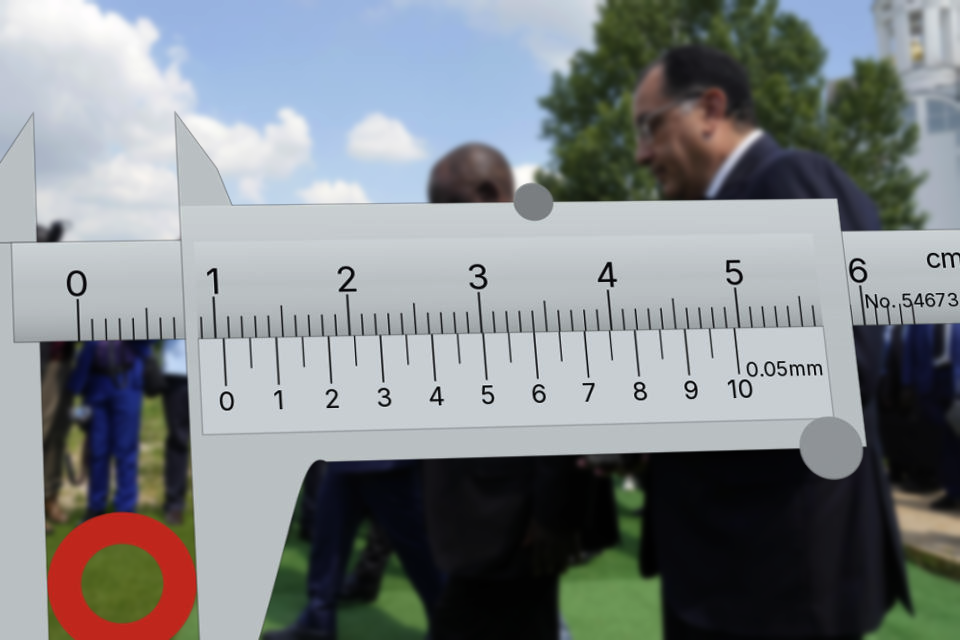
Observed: 10.6 mm
